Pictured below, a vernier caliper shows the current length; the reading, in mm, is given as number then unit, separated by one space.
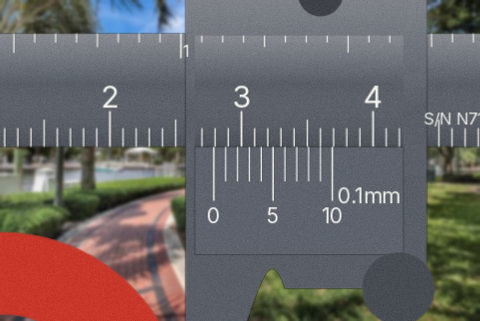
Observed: 27.9 mm
